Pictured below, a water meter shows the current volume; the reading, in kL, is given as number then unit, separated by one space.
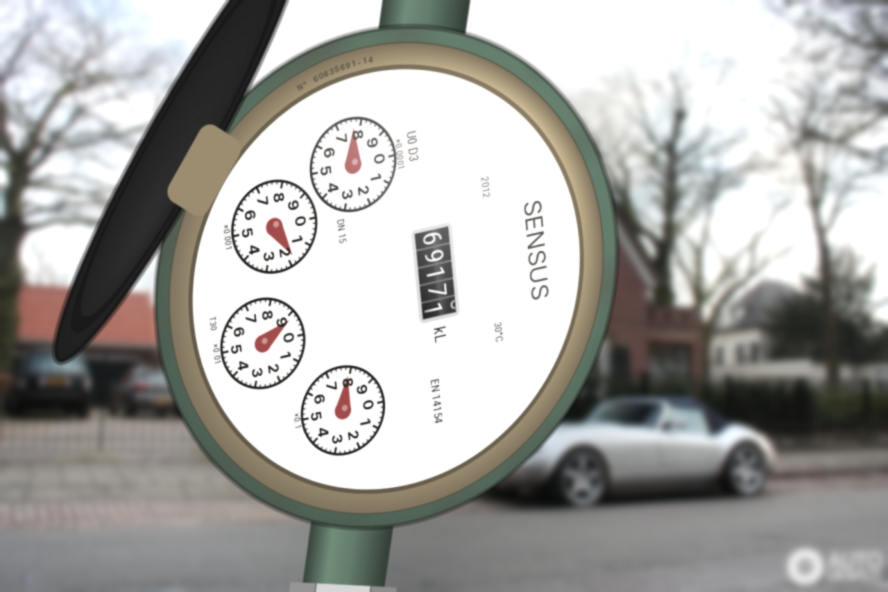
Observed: 69170.7917 kL
